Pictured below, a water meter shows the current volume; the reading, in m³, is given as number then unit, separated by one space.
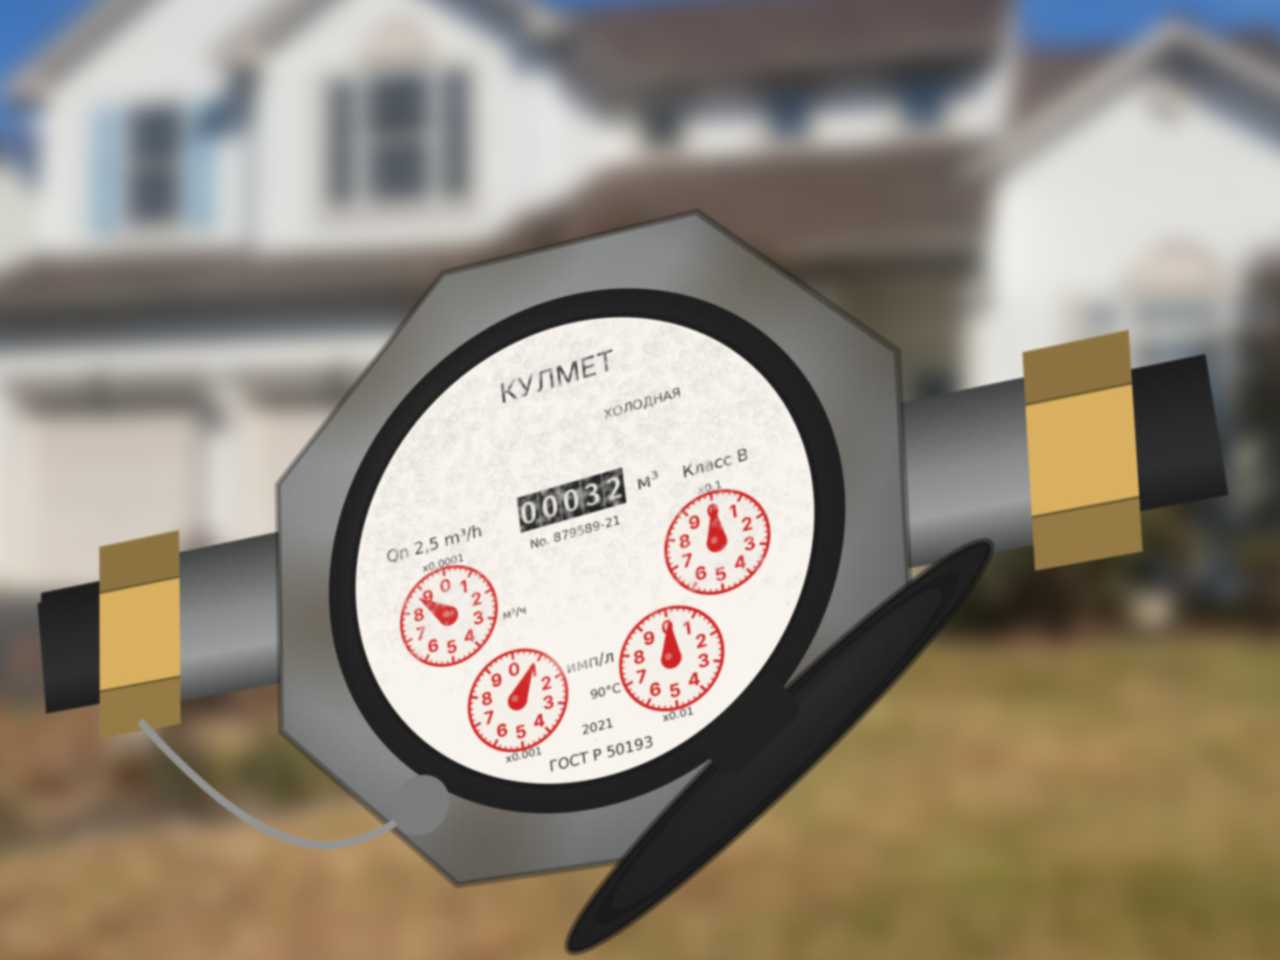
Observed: 32.0008 m³
